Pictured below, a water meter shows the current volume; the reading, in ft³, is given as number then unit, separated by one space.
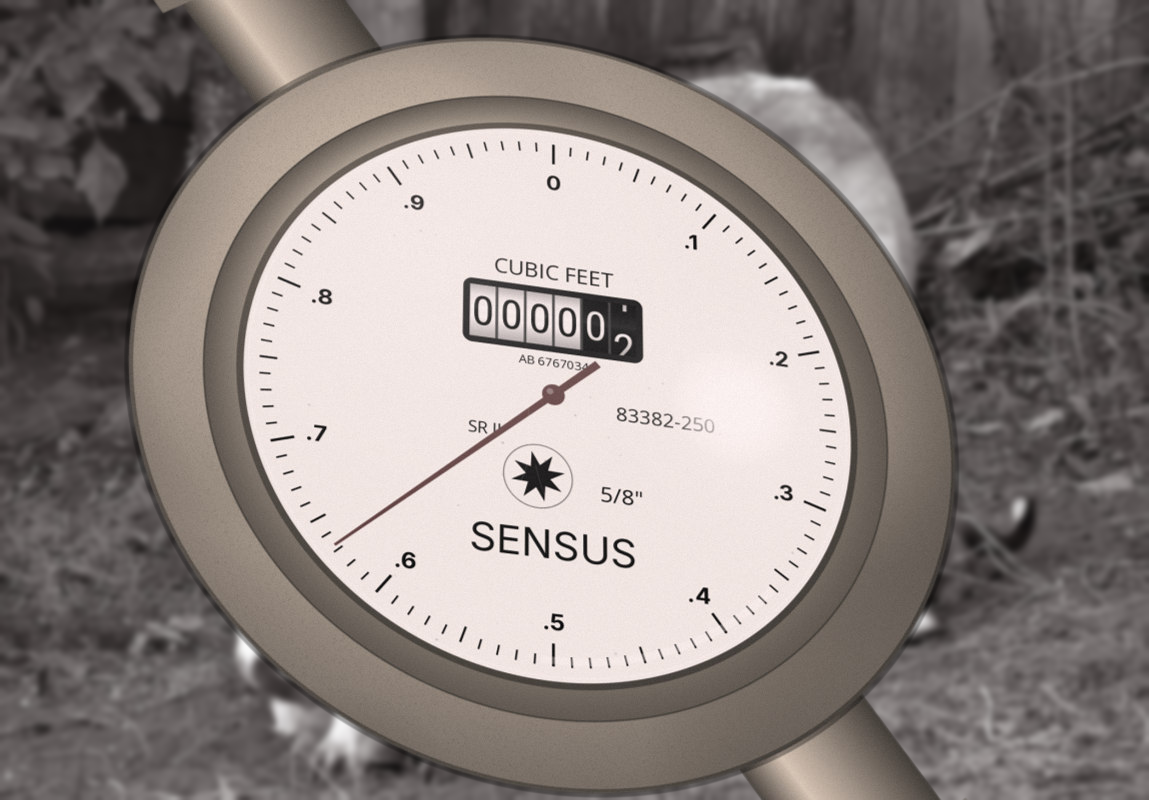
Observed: 1.63 ft³
